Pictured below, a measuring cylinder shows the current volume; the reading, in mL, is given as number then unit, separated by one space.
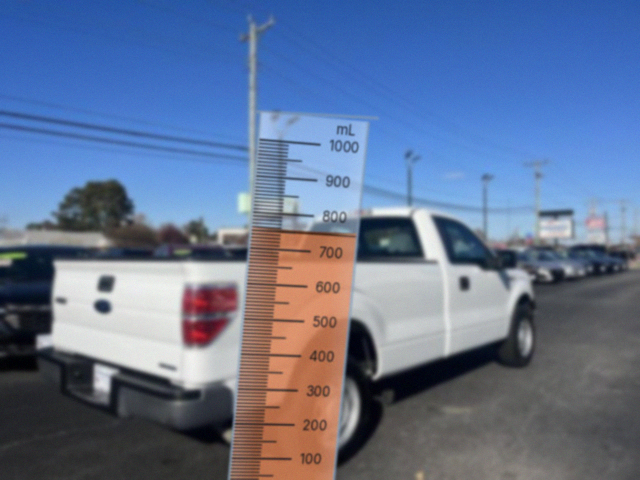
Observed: 750 mL
